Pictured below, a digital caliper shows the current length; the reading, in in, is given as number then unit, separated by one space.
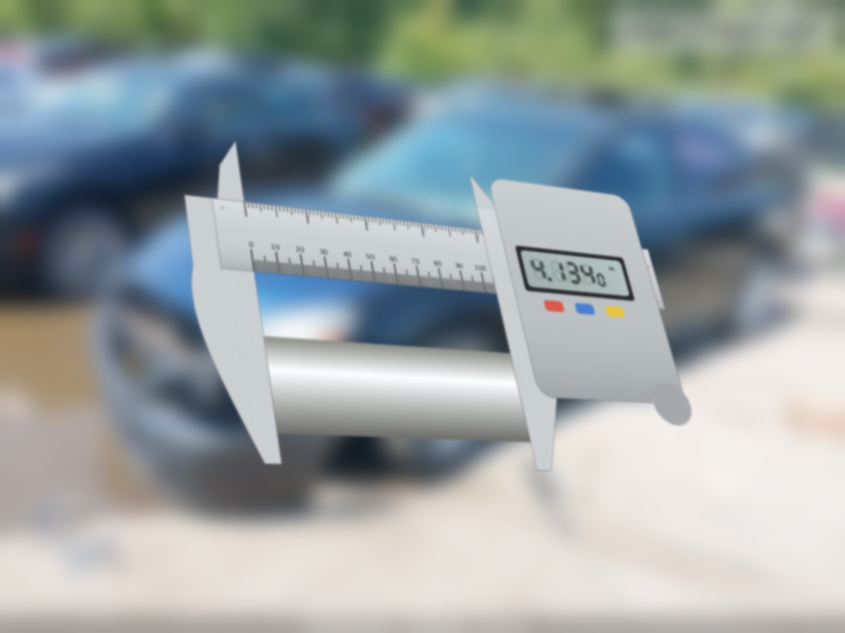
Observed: 4.1340 in
